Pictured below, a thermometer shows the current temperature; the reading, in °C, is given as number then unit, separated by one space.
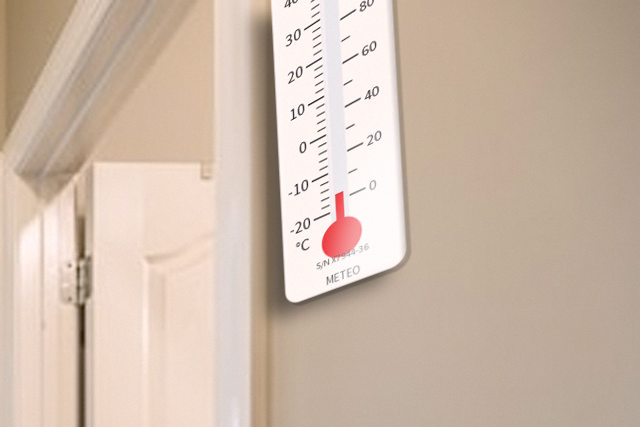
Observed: -16 °C
